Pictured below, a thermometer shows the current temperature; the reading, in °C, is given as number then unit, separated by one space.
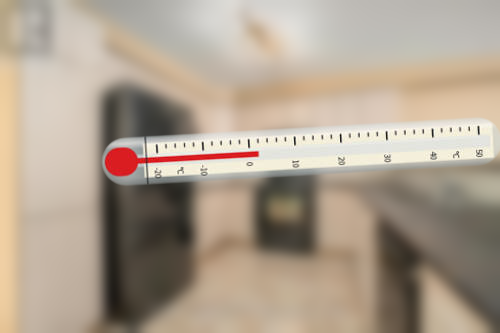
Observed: 2 °C
